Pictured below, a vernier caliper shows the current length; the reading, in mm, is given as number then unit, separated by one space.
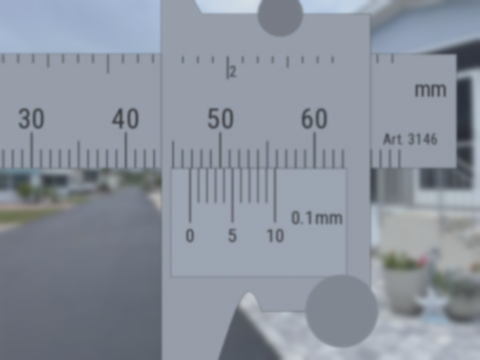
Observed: 46.8 mm
